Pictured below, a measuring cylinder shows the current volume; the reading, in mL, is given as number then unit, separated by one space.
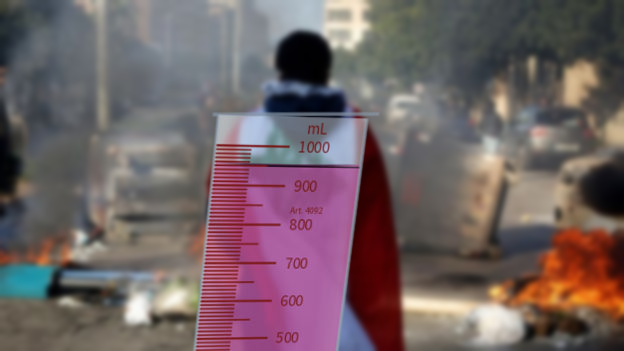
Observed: 950 mL
